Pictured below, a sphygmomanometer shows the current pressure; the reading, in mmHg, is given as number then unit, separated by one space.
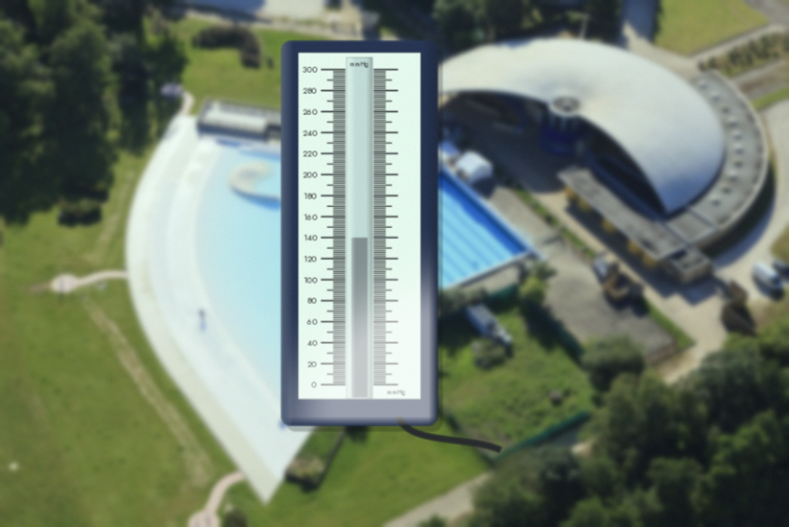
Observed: 140 mmHg
